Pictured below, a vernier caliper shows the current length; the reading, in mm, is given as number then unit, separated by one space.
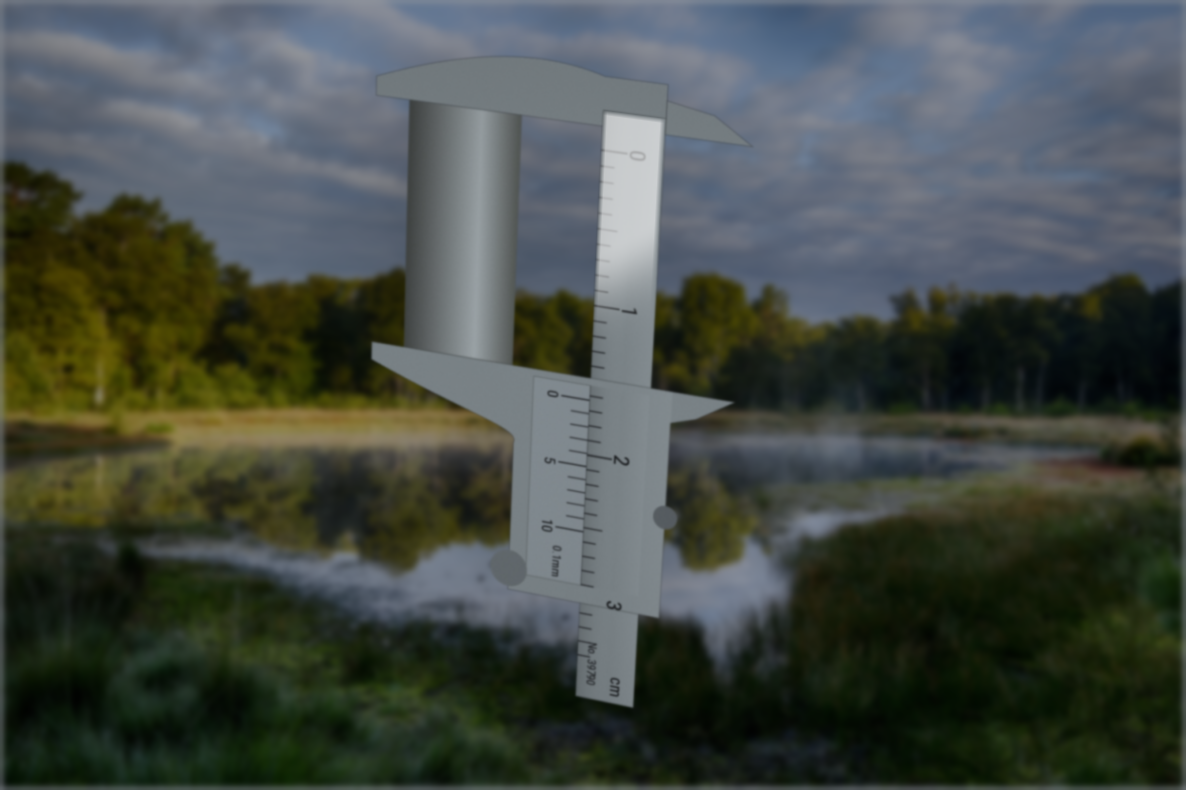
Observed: 16.3 mm
